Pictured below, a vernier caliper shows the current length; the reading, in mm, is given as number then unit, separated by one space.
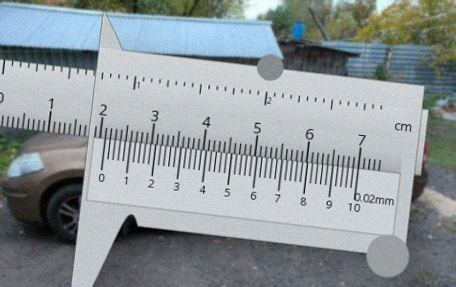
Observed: 21.0 mm
